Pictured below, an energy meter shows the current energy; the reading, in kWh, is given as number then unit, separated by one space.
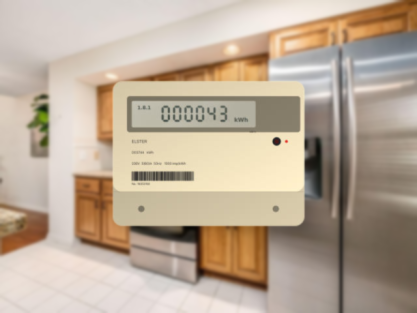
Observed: 43 kWh
